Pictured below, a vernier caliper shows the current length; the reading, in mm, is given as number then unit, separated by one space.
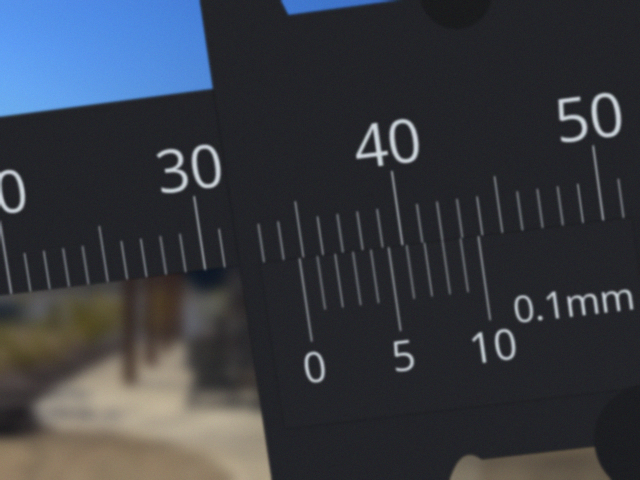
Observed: 34.8 mm
